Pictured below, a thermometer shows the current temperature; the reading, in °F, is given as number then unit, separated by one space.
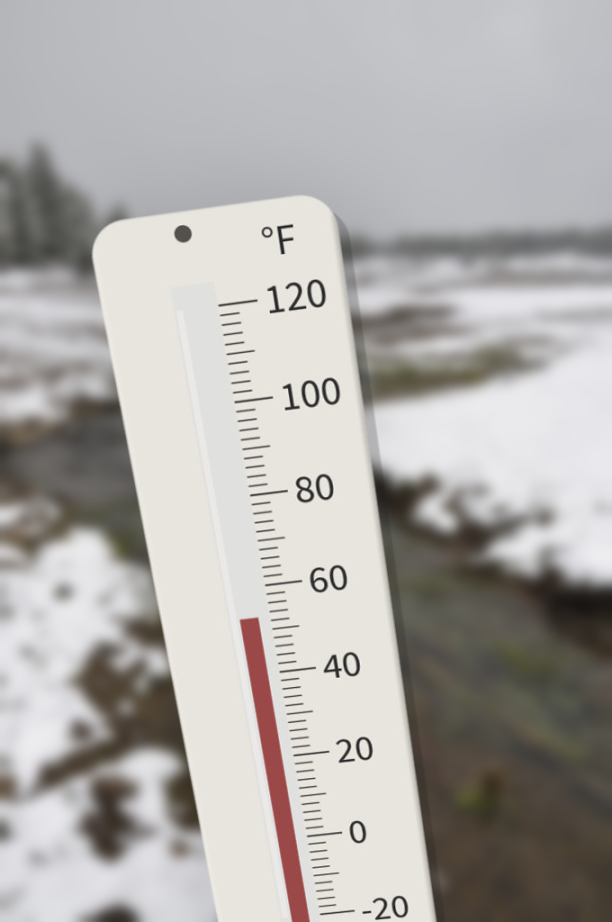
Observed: 53 °F
